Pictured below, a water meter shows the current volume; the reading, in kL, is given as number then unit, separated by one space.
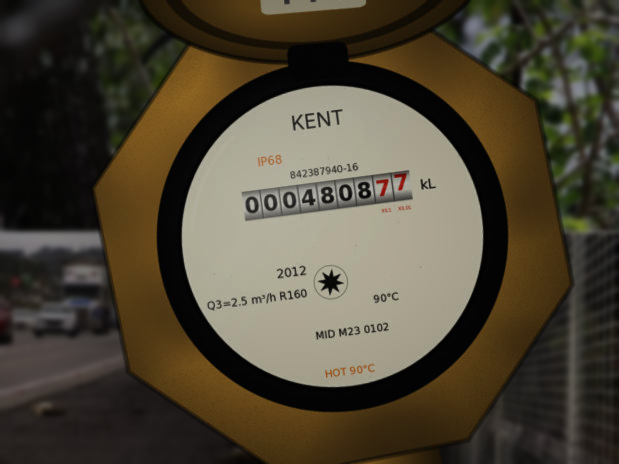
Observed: 4808.77 kL
